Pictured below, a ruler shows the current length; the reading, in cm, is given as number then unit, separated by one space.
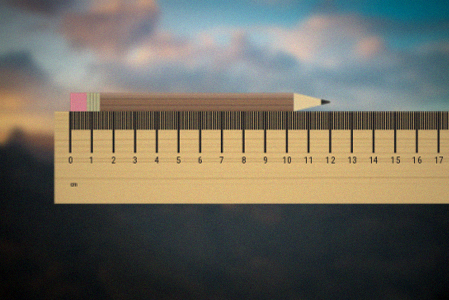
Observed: 12 cm
